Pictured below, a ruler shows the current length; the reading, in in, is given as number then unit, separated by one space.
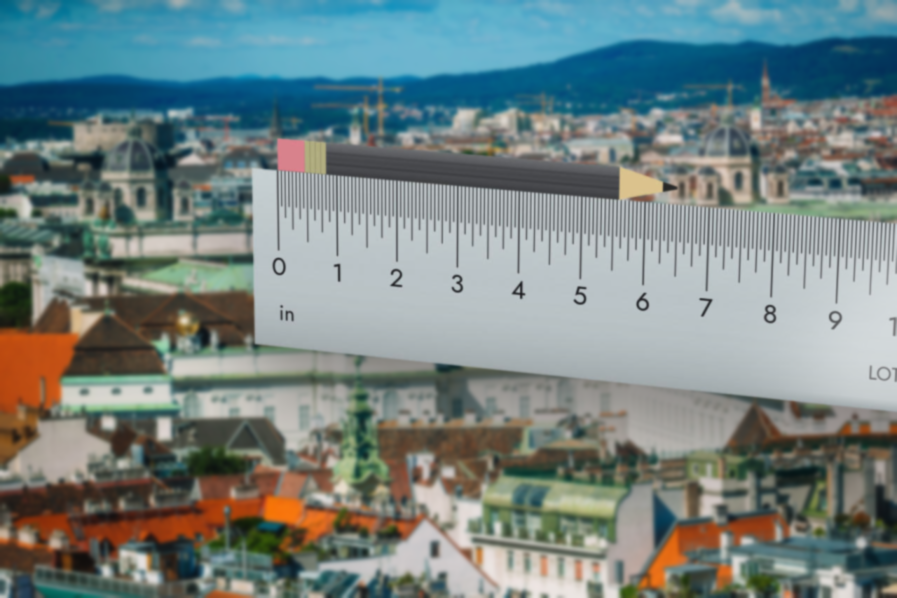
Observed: 6.5 in
